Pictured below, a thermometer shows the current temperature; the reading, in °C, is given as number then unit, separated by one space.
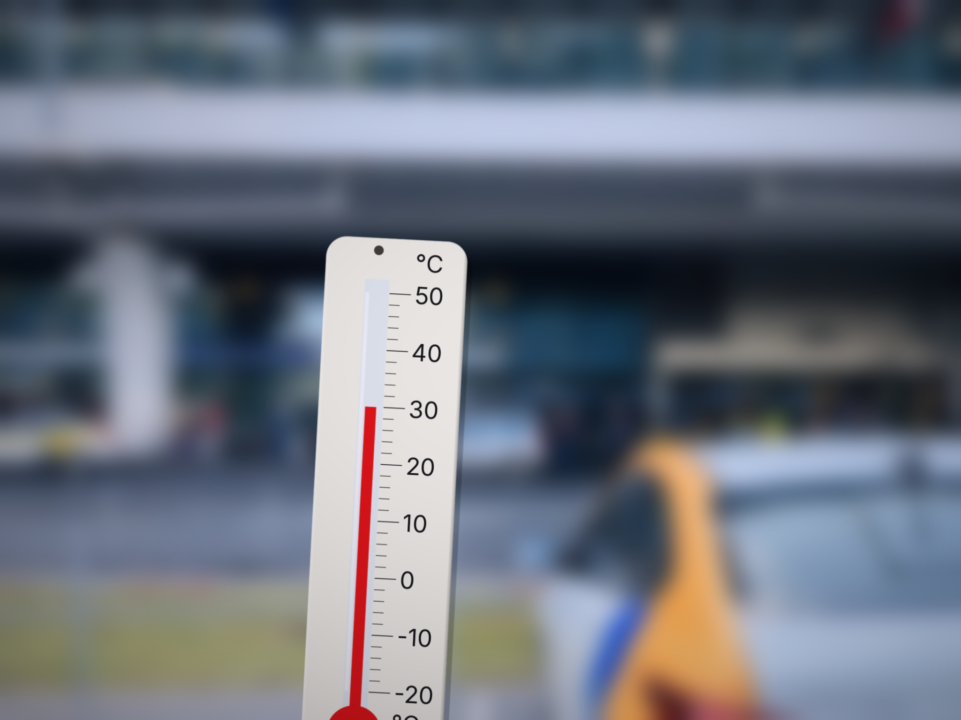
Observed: 30 °C
